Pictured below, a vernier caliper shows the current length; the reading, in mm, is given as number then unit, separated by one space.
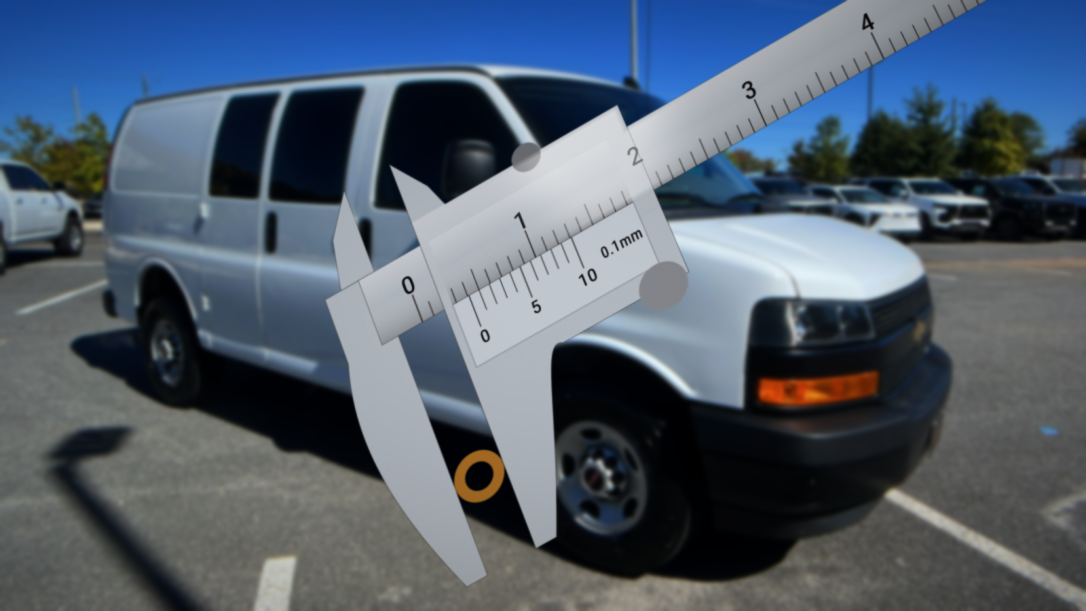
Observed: 4.1 mm
